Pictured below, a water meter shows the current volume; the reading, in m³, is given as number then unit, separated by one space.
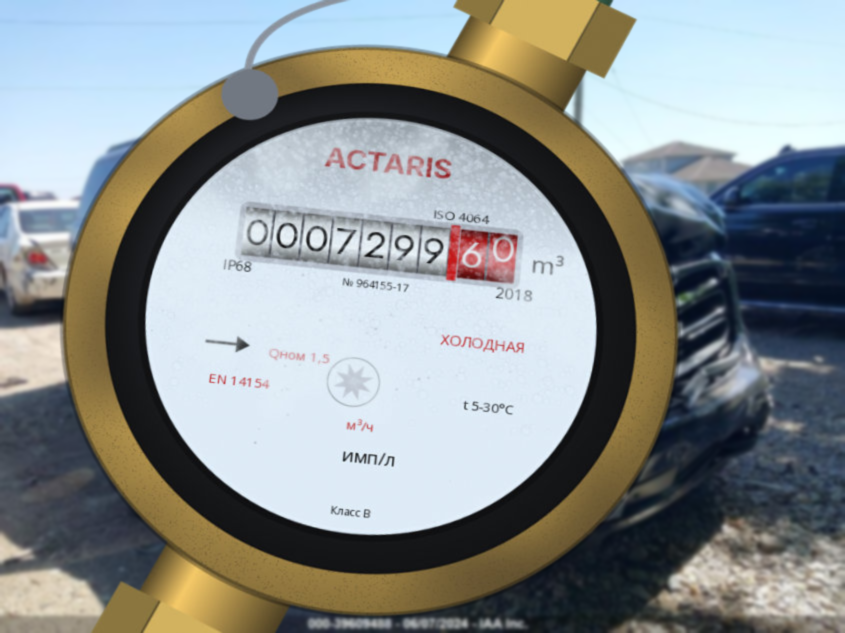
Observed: 7299.60 m³
